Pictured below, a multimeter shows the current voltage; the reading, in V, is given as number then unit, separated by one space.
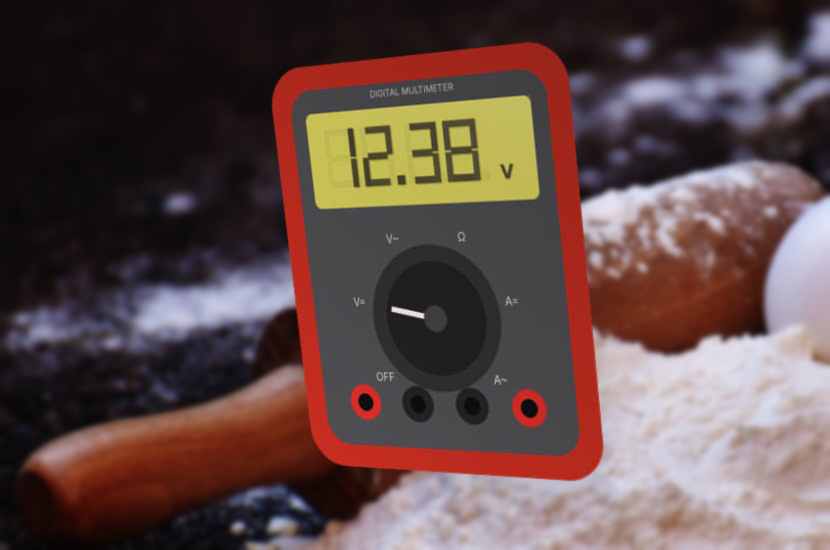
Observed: 12.38 V
